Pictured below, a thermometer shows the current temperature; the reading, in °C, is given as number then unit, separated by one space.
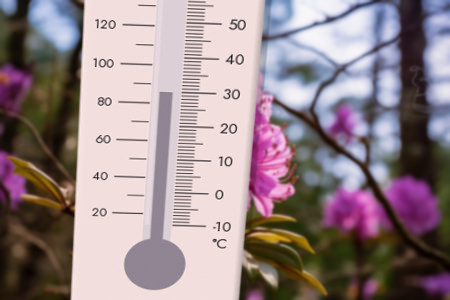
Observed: 30 °C
